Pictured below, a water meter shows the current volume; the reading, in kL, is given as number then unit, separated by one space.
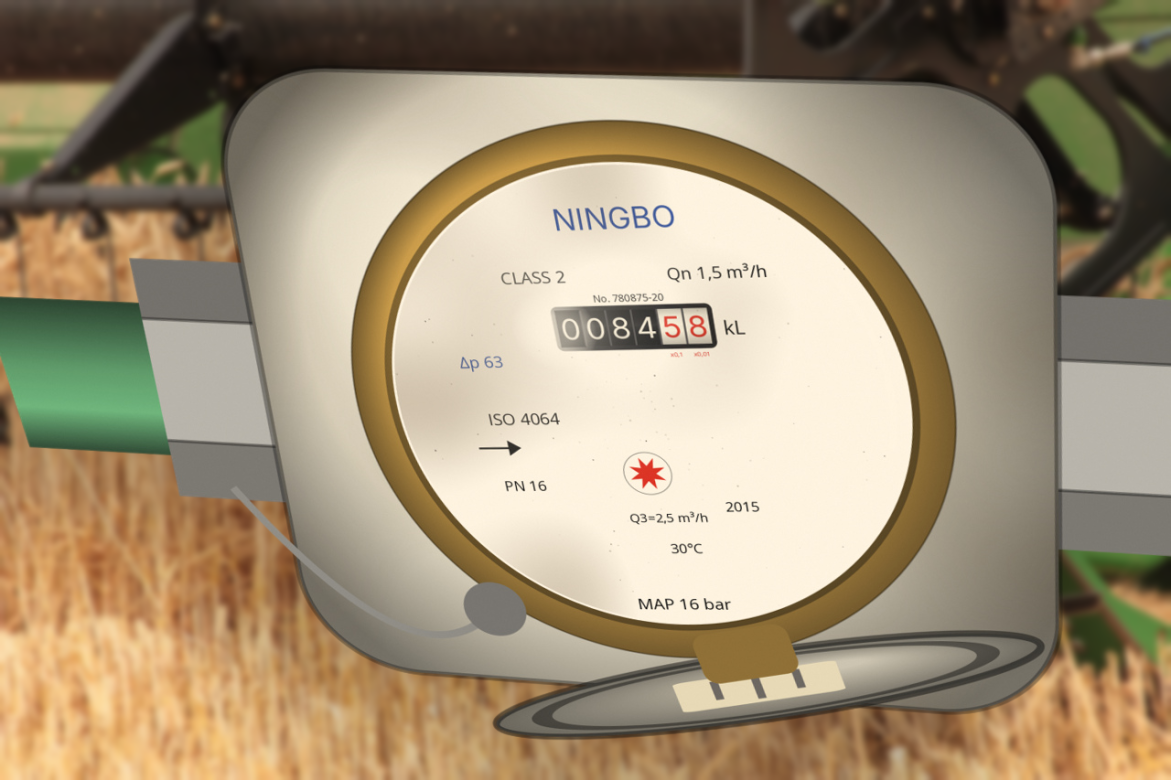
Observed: 84.58 kL
